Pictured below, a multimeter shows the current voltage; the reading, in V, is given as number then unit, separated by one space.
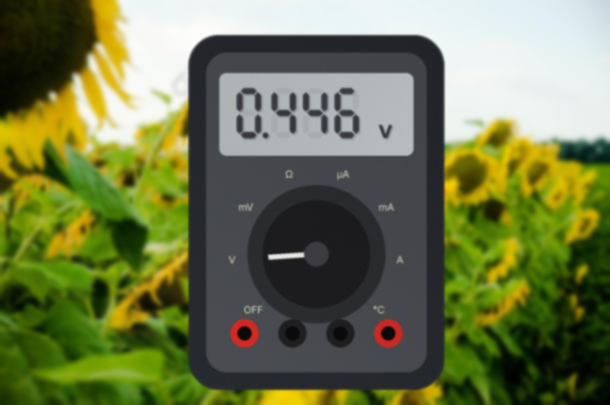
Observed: 0.446 V
